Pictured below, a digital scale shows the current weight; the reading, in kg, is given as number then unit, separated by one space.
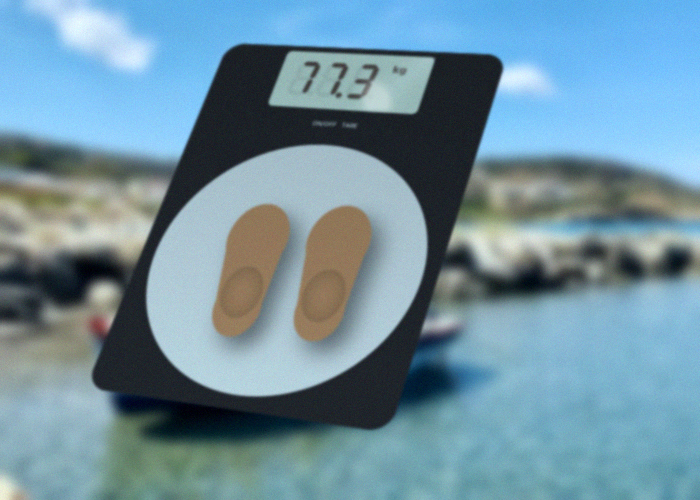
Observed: 77.3 kg
